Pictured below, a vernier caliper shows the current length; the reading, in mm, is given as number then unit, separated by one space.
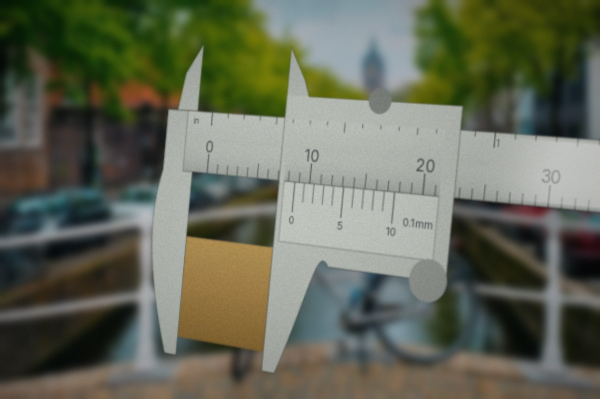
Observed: 8.6 mm
